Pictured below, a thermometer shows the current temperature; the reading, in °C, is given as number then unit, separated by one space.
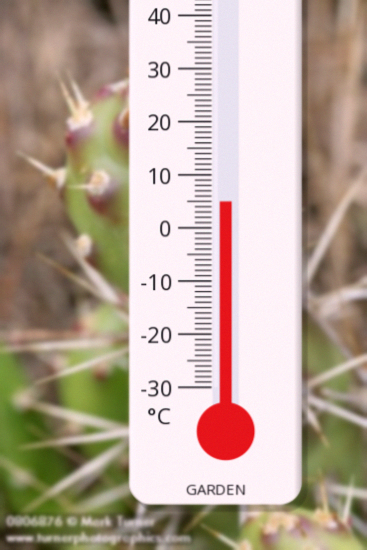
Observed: 5 °C
